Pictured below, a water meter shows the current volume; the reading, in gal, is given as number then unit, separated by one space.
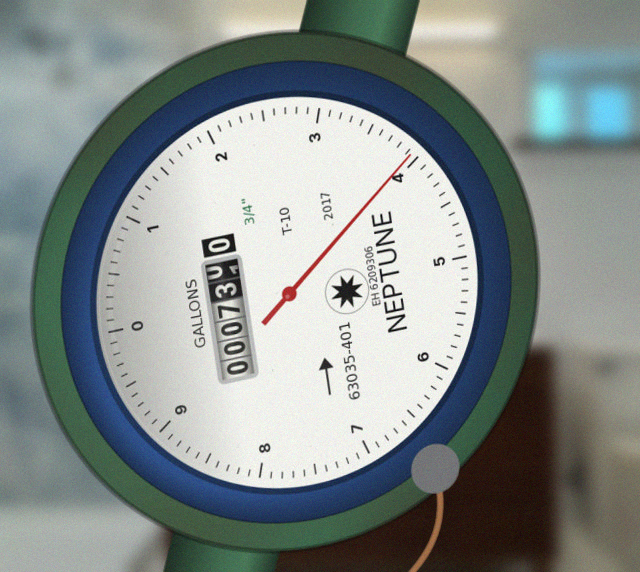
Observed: 7303.9 gal
